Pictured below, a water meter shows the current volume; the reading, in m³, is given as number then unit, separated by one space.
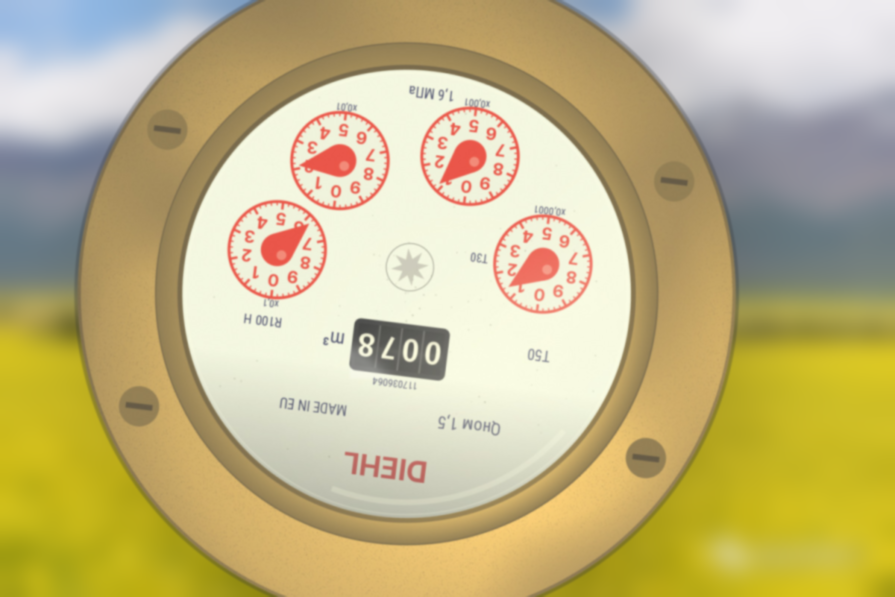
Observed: 78.6211 m³
